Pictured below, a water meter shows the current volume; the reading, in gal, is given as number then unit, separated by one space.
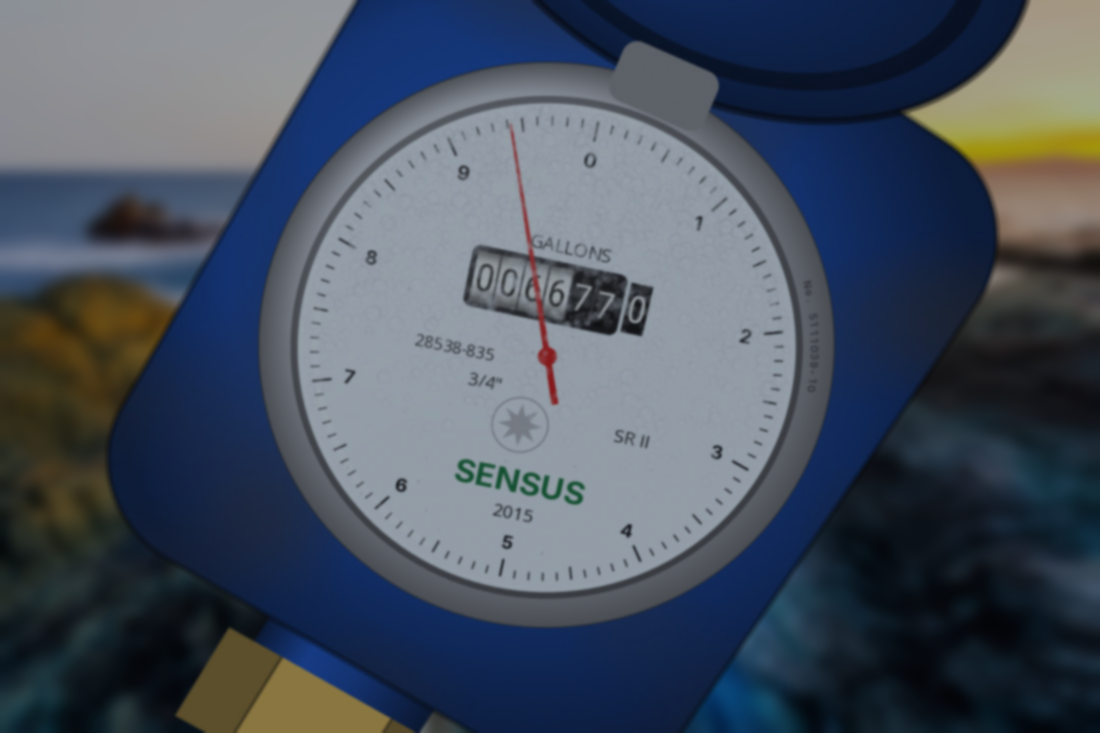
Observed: 66769.4 gal
